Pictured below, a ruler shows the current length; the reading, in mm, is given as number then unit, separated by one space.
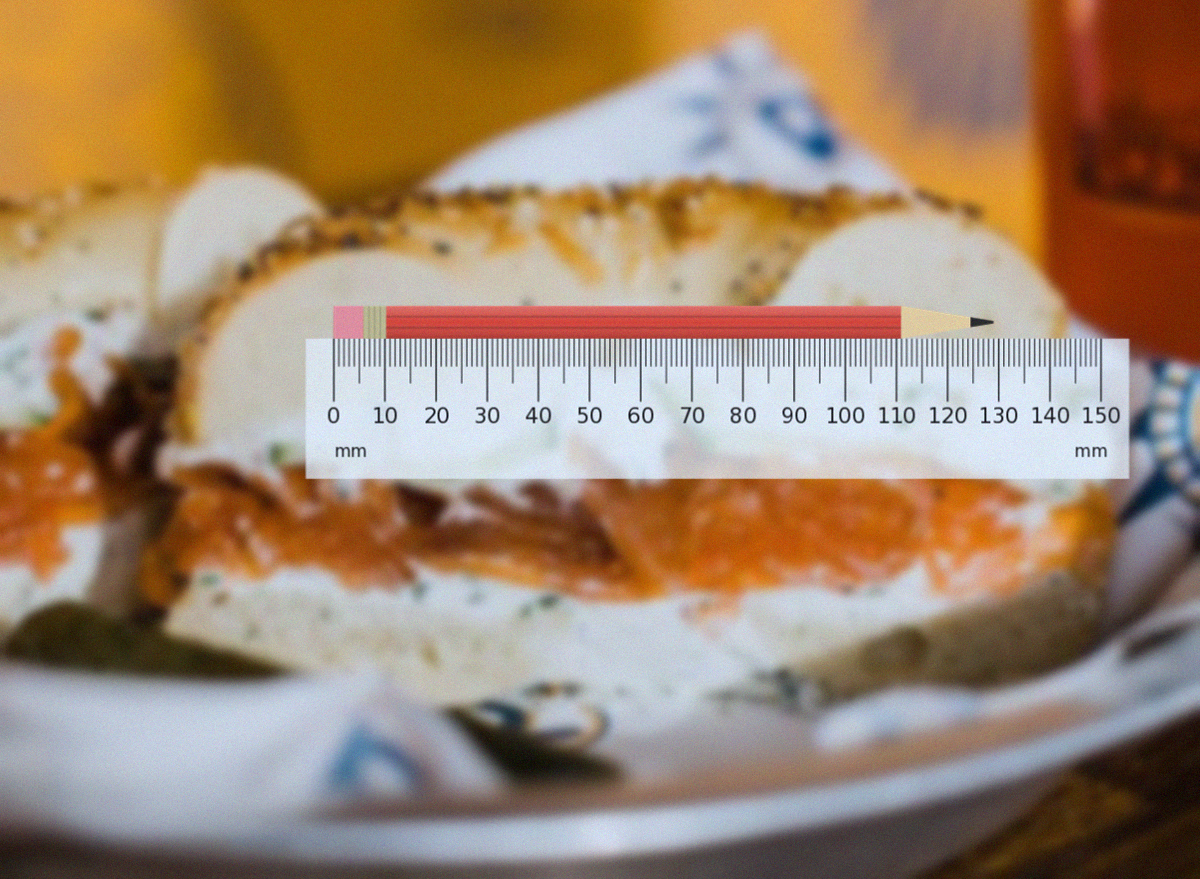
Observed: 129 mm
